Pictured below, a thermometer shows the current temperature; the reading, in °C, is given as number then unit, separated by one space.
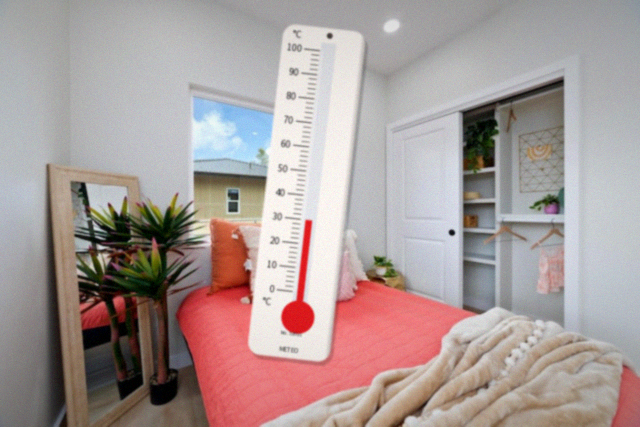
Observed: 30 °C
